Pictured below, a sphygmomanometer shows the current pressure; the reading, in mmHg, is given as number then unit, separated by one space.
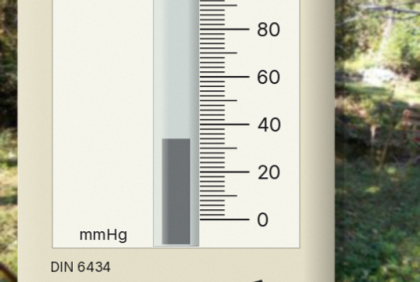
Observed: 34 mmHg
